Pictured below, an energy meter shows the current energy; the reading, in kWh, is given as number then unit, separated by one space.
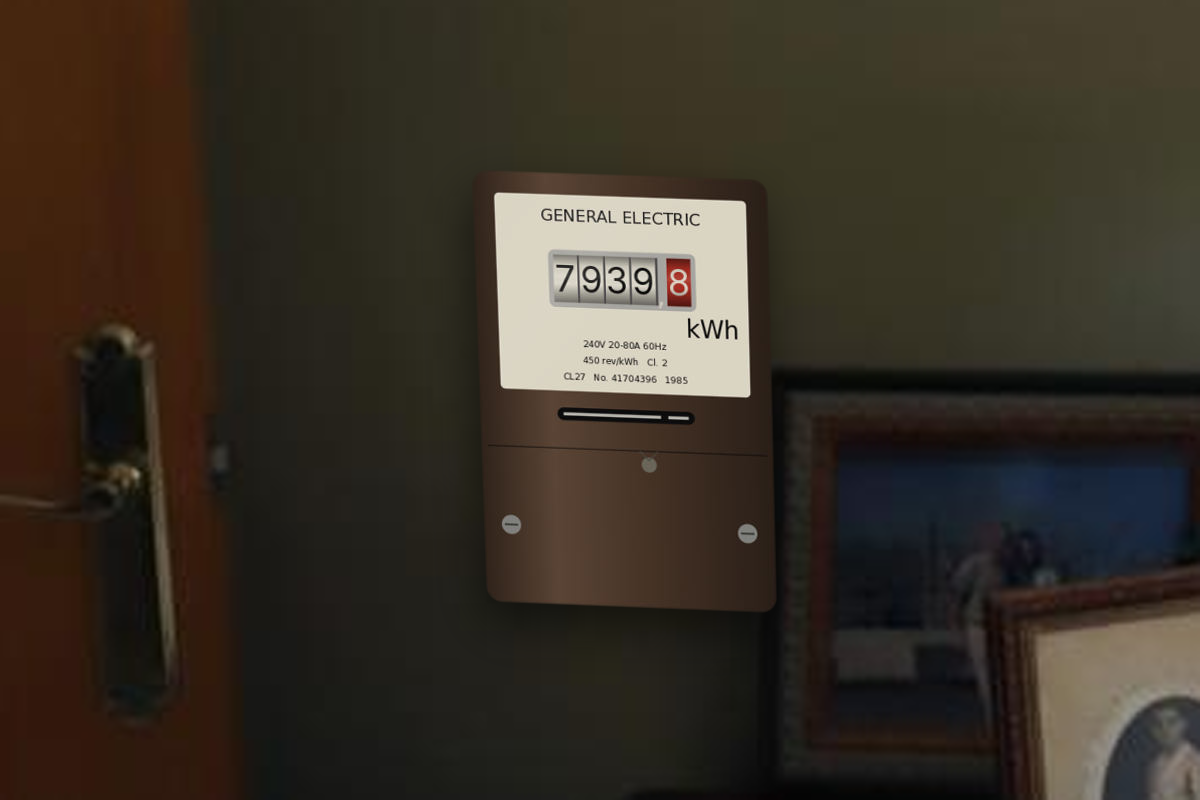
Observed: 7939.8 kWh
